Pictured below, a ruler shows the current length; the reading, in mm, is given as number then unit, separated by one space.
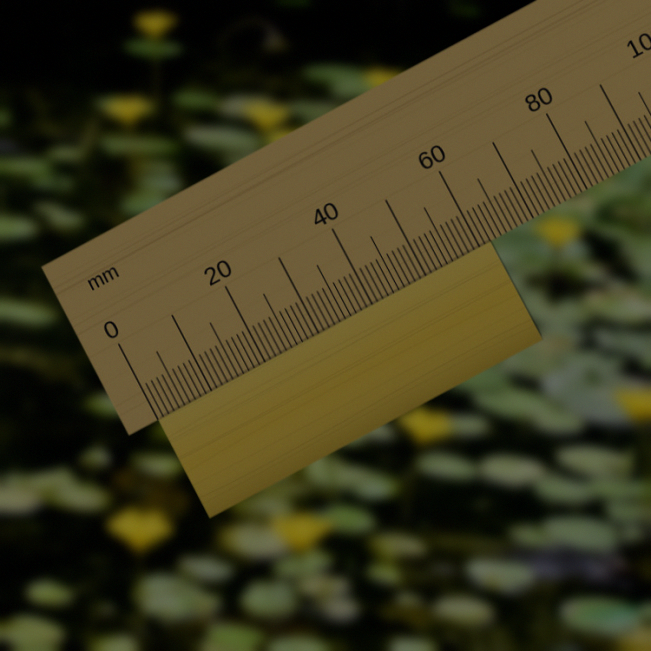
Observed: 62 mm
